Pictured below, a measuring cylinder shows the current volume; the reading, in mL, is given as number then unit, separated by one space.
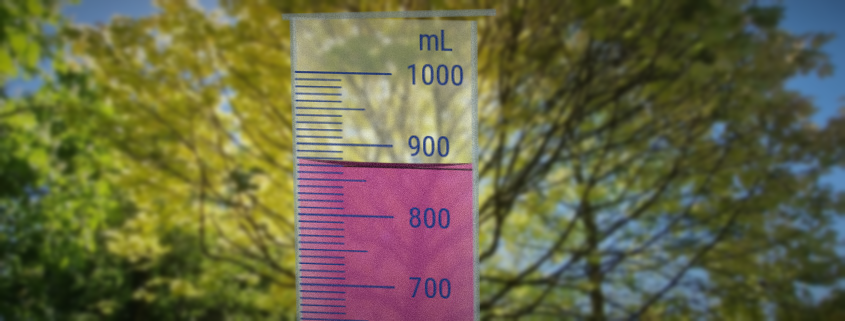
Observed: 870 mL
